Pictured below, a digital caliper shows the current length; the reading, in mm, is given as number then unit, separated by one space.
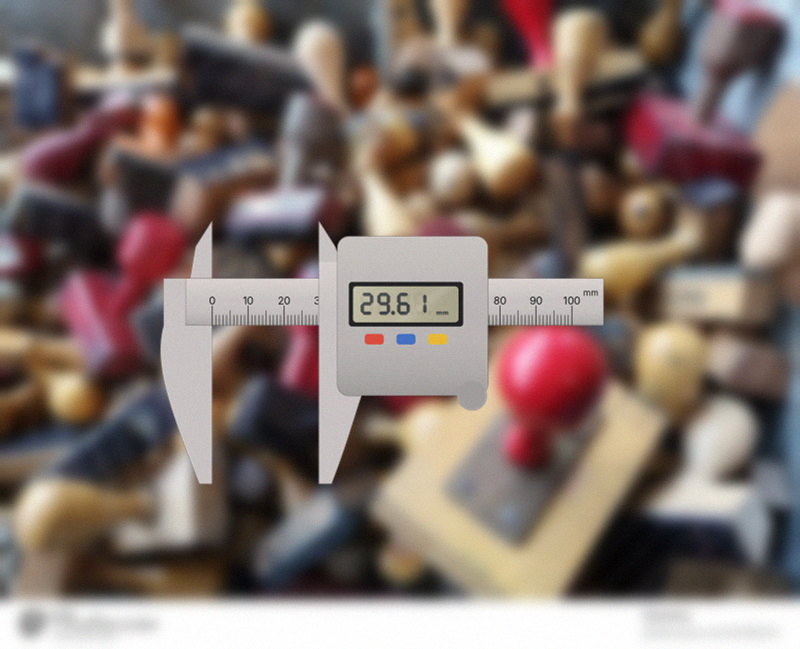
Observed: 29.61 mm
